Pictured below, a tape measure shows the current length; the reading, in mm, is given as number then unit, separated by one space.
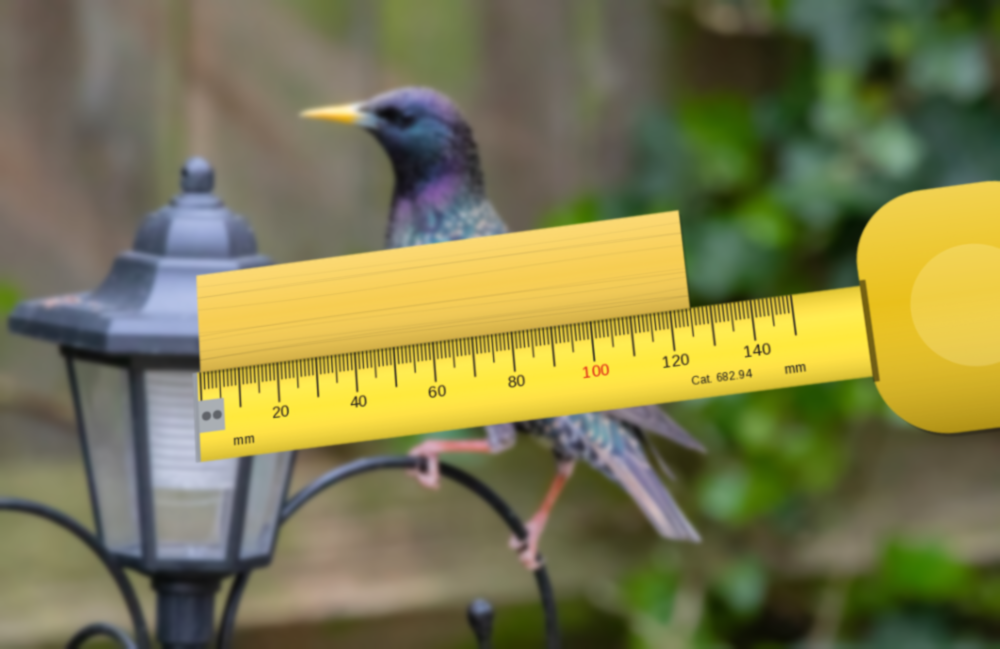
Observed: 125 mm
